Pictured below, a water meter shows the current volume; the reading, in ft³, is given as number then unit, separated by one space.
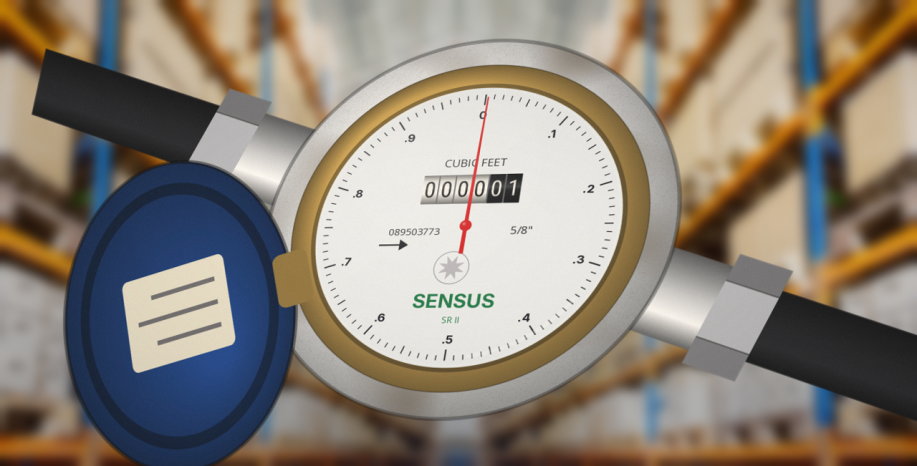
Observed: 1.00 ft³
